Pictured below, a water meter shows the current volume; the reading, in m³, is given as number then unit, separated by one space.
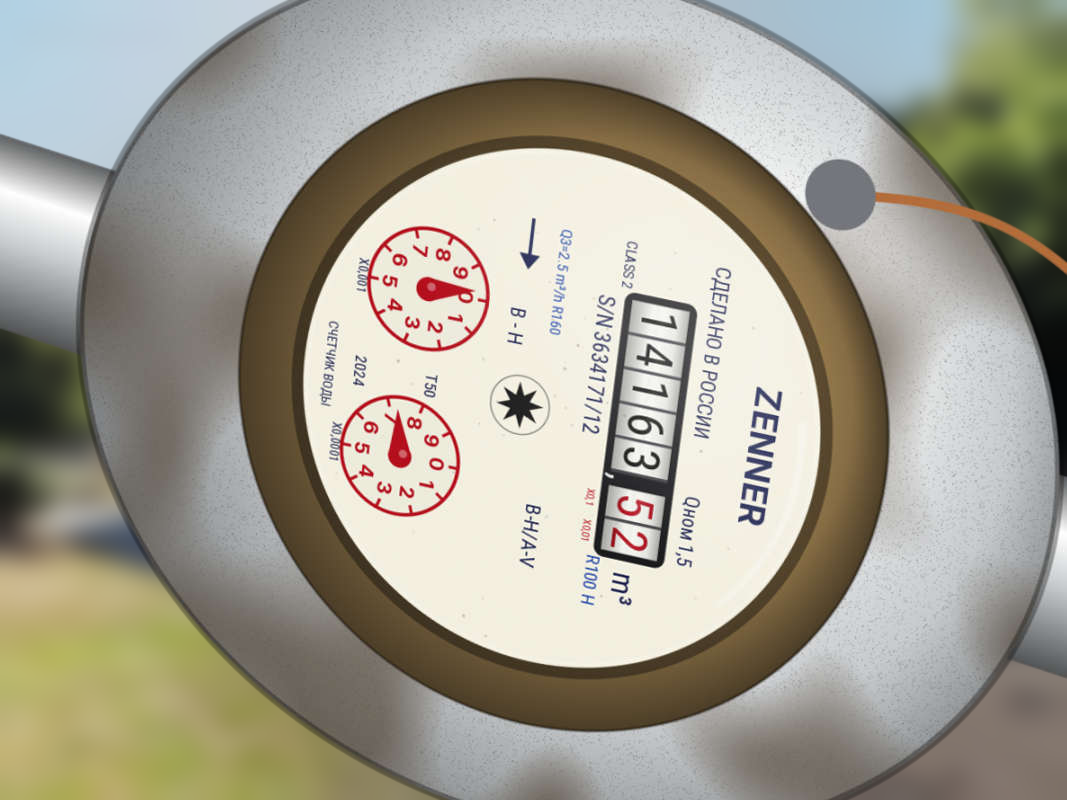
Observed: 14163.5197 m³
